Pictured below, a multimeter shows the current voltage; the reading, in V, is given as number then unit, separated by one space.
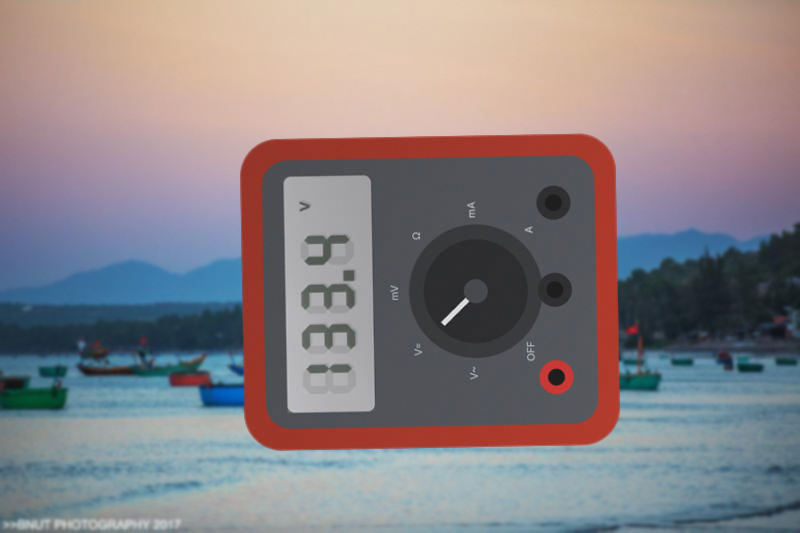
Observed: 133.4 V
